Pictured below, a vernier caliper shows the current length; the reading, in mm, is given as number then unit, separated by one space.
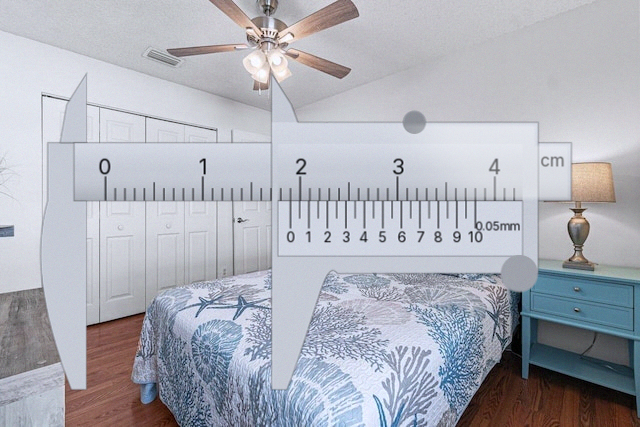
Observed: 19.0 mm
